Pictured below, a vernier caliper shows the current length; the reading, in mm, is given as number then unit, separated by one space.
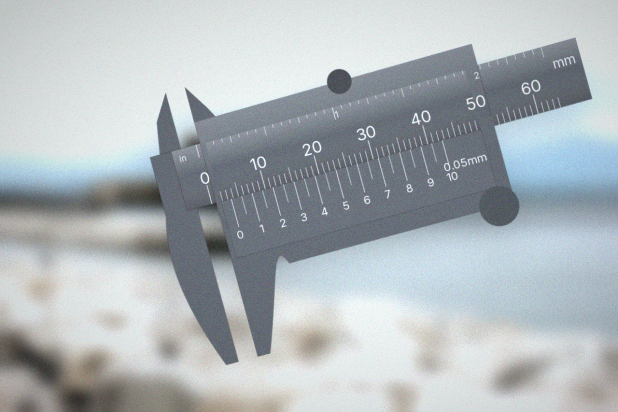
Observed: 3.6 mm
